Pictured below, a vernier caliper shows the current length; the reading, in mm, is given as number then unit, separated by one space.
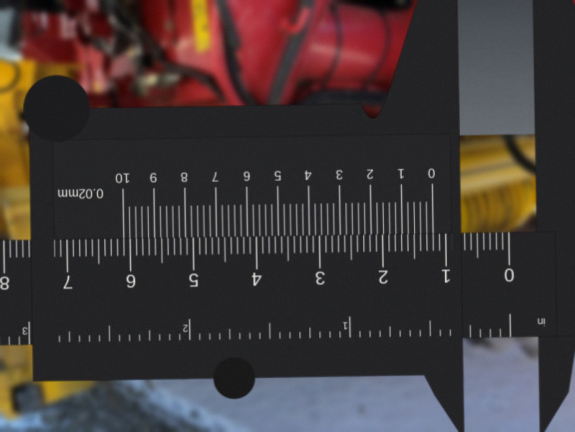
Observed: 12.0 mm
